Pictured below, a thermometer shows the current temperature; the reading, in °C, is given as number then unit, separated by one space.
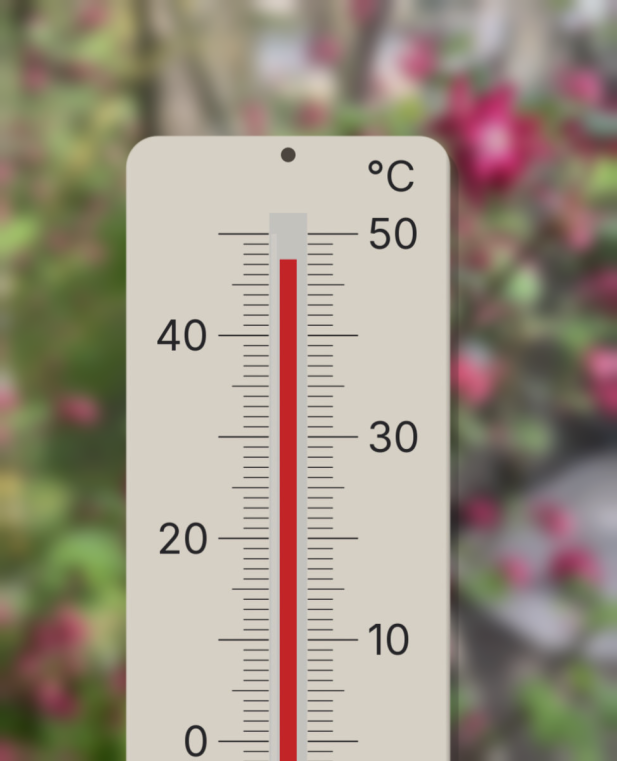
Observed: 47.5 °C
